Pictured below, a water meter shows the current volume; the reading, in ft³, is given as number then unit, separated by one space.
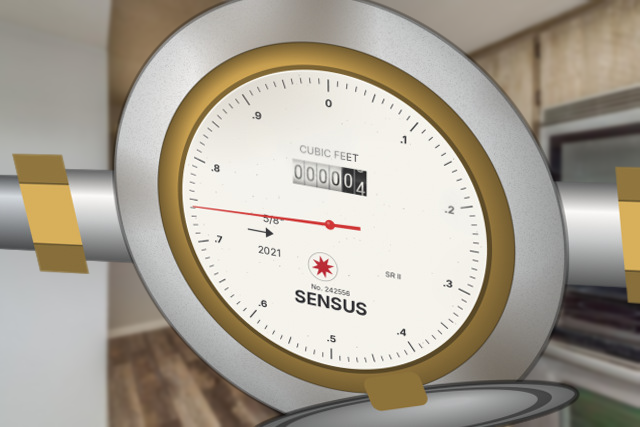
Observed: 3.74 ft³
